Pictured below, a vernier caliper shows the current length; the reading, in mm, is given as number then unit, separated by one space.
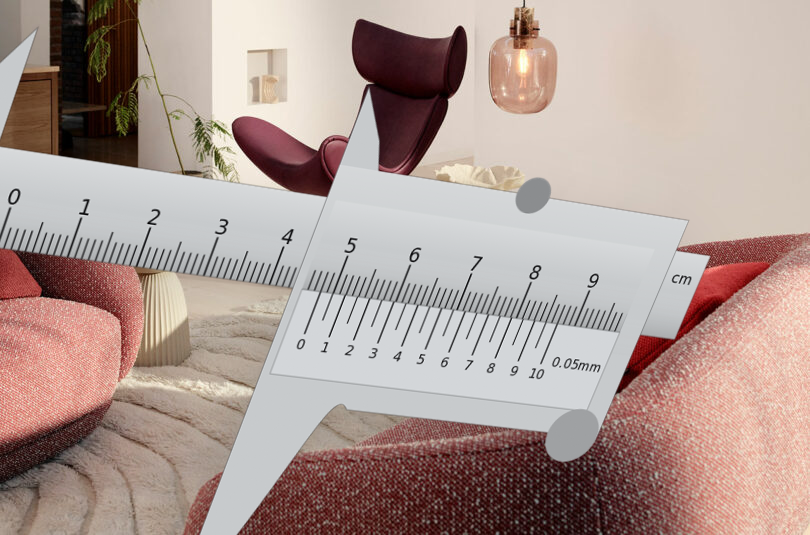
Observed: 48.0 mm
